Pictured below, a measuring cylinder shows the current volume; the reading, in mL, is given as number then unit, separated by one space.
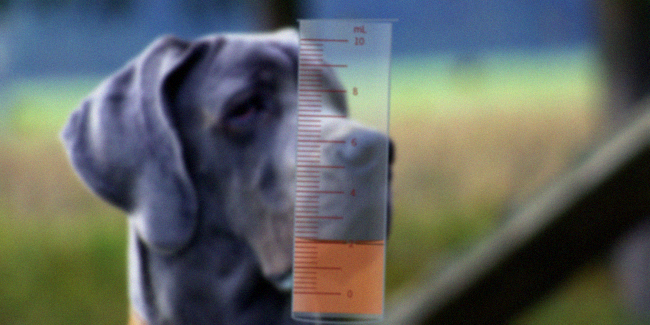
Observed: 2 mL
